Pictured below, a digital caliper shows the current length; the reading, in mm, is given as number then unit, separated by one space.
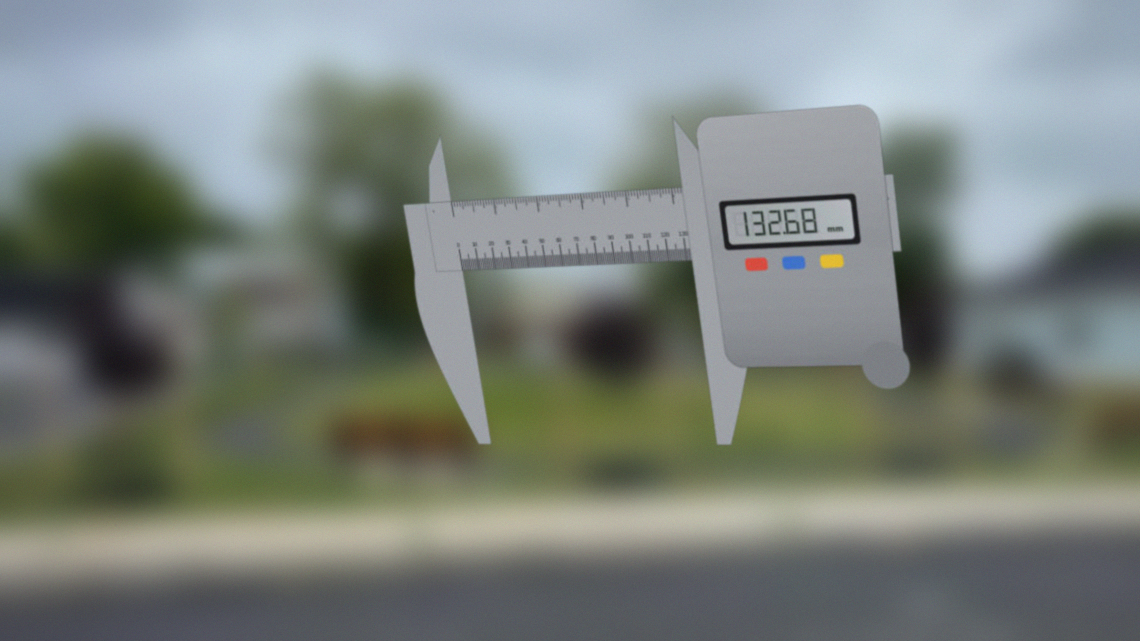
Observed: 132.68 mm
